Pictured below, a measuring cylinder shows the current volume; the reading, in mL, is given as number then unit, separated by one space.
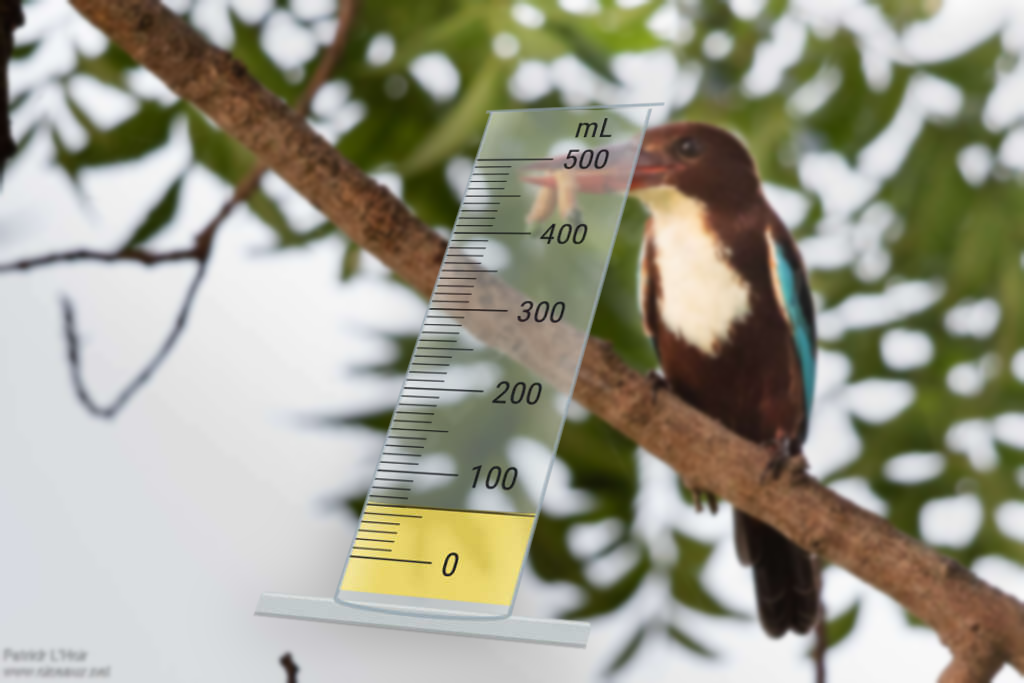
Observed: 60 mL
